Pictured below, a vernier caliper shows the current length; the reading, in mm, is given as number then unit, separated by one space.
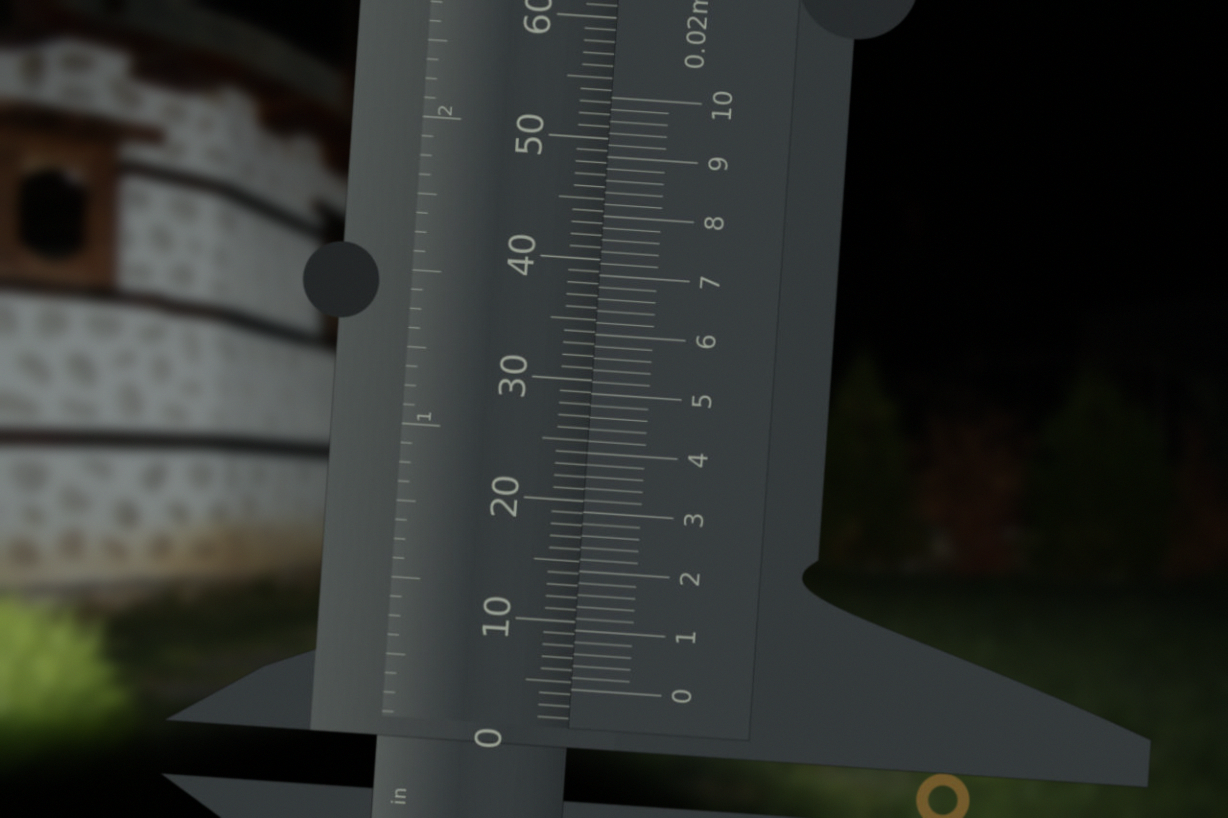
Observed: 4.4 mm
